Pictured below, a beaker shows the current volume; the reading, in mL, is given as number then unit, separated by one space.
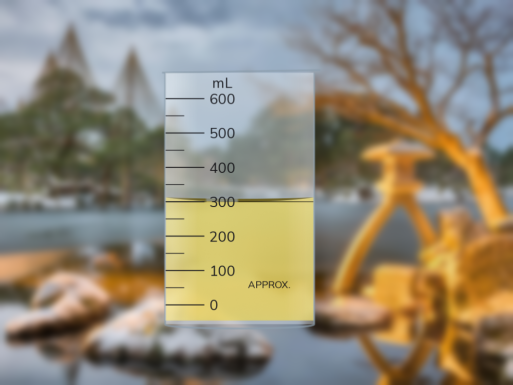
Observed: 300 mL
